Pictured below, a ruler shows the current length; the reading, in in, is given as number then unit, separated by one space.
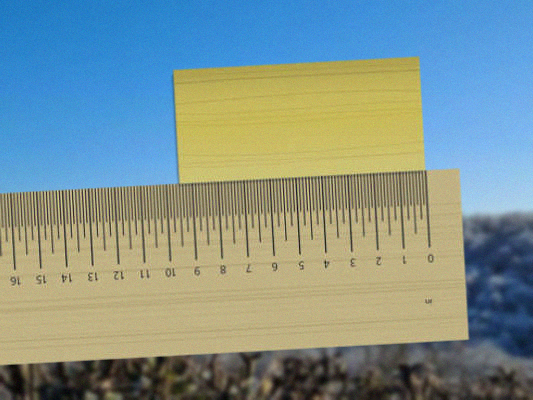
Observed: 9.5 in
